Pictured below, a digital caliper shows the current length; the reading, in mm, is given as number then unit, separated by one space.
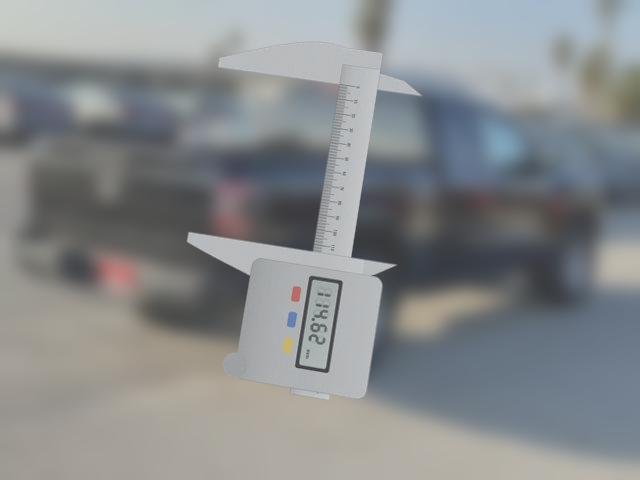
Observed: 114.62 mm
